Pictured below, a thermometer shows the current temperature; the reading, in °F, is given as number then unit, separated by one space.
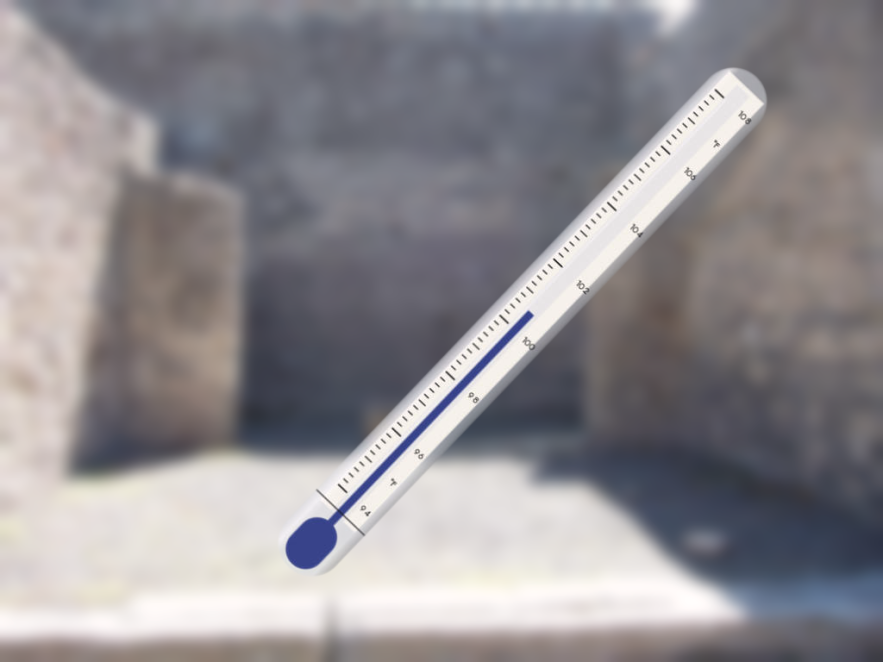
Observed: 100.6 °F
